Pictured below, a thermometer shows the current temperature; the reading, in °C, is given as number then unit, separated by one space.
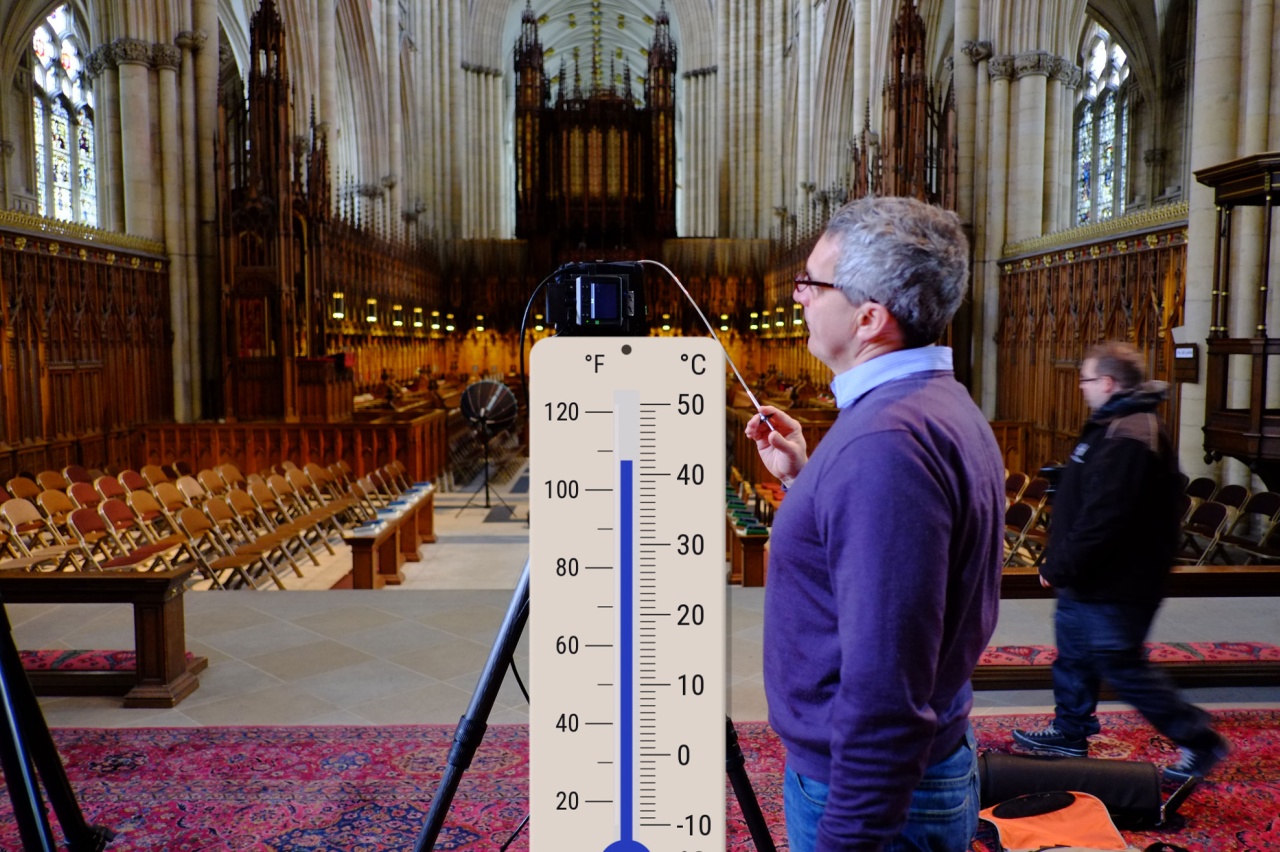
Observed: 42 °C
